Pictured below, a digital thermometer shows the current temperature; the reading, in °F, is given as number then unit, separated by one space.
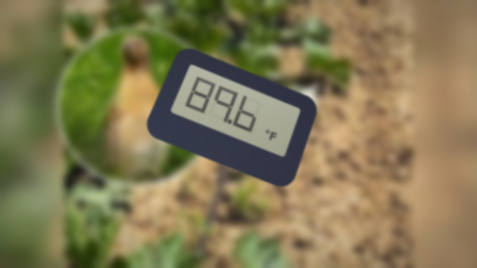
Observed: 89.6 °F
